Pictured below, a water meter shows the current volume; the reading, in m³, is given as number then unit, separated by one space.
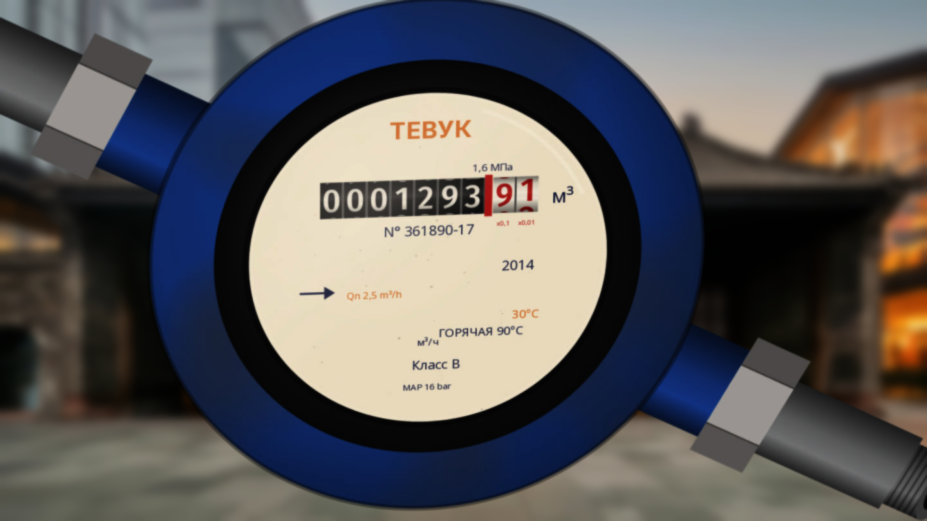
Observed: 1293.91 m³
